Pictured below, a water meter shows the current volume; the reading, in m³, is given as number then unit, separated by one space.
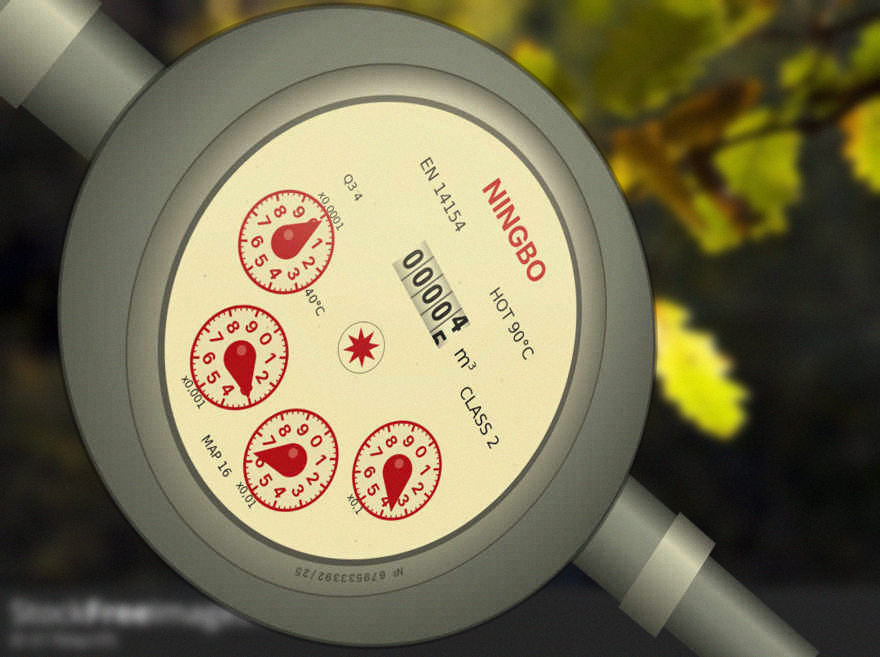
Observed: 4.3630 m³
